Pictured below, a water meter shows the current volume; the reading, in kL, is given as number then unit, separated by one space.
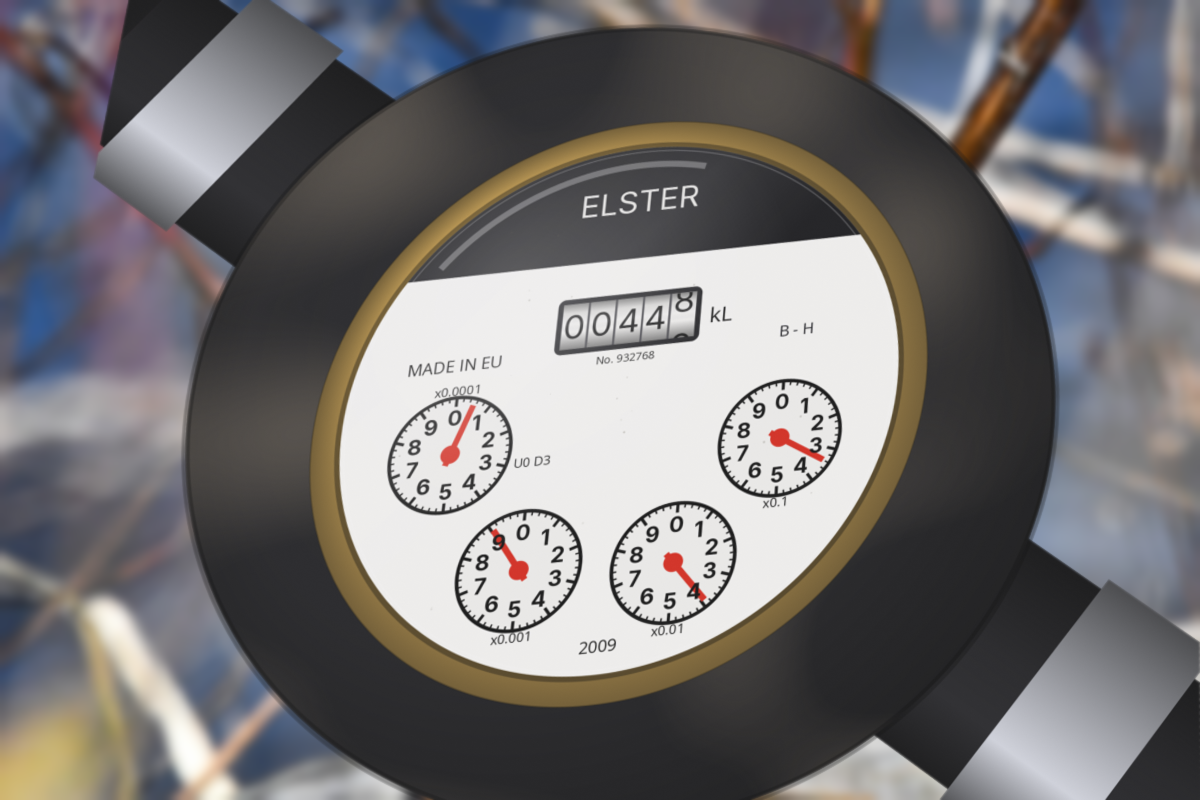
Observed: 448.3390 kL
